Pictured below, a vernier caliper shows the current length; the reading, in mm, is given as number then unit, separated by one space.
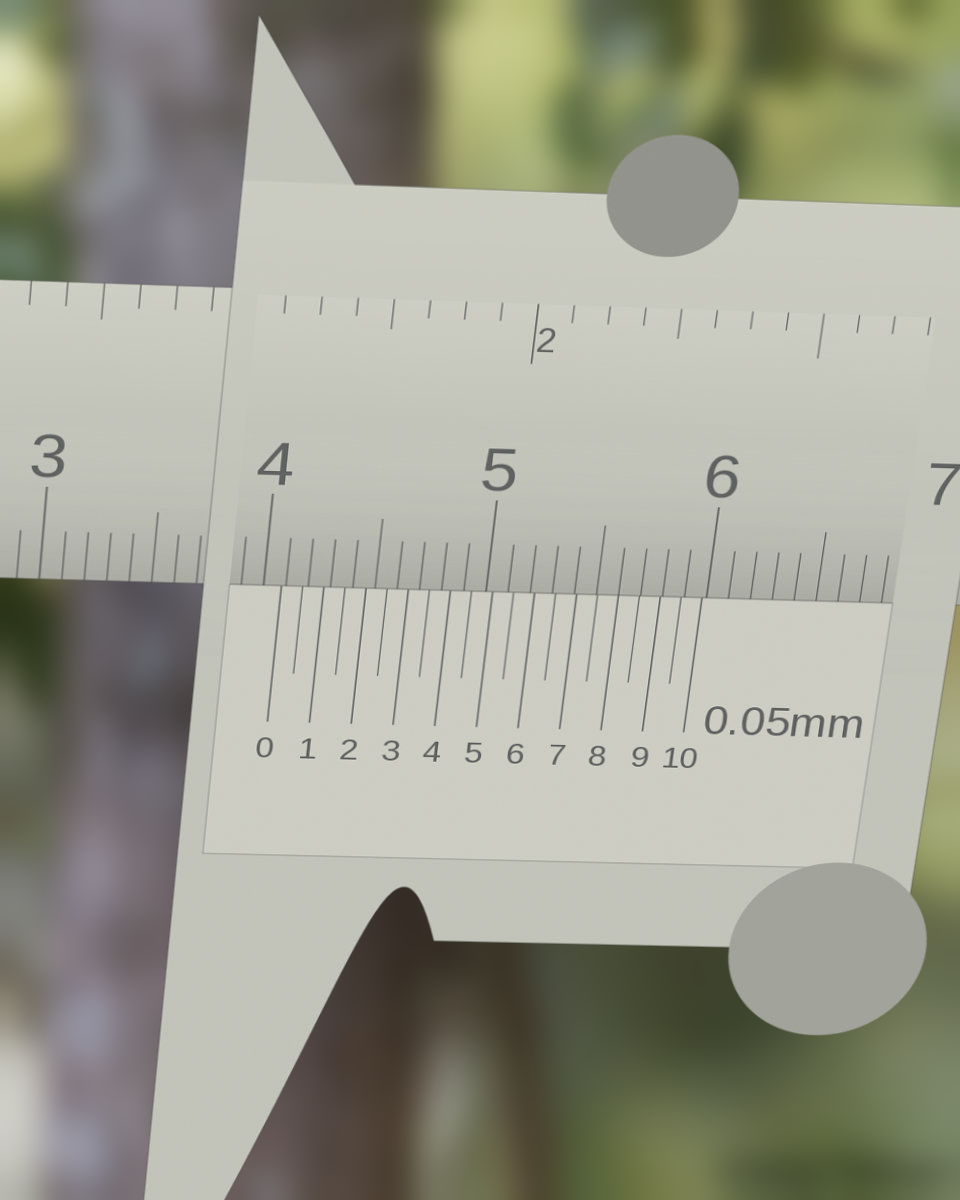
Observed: 40.8 mm
